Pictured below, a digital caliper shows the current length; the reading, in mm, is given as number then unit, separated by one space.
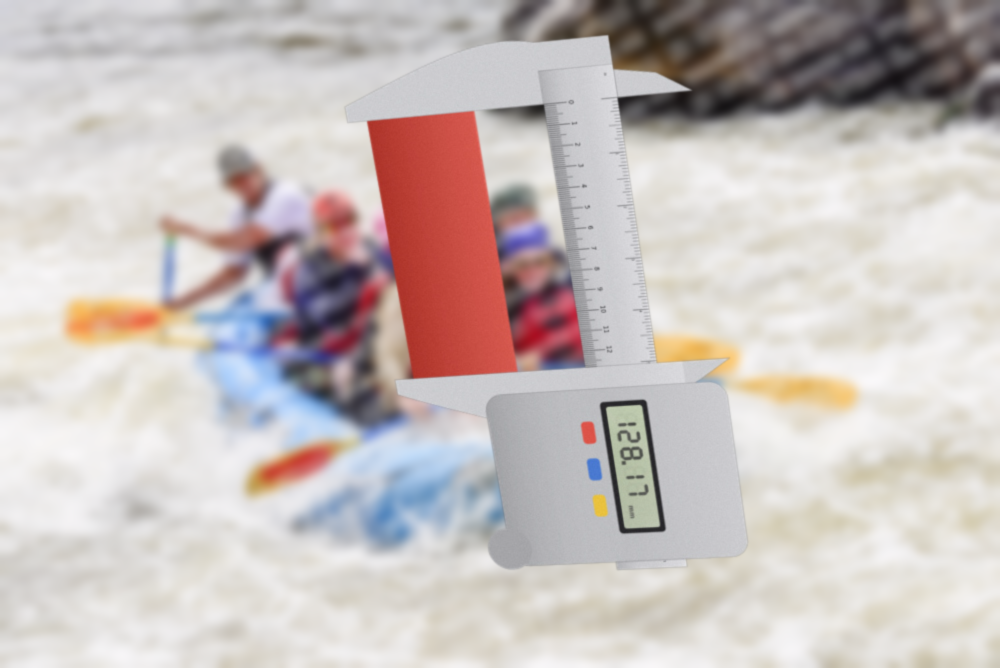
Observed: 128.17 mm
